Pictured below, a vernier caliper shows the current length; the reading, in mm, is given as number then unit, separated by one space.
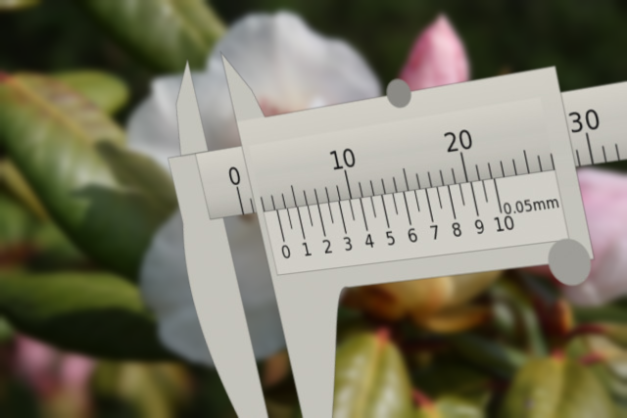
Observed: 3.2 mm
